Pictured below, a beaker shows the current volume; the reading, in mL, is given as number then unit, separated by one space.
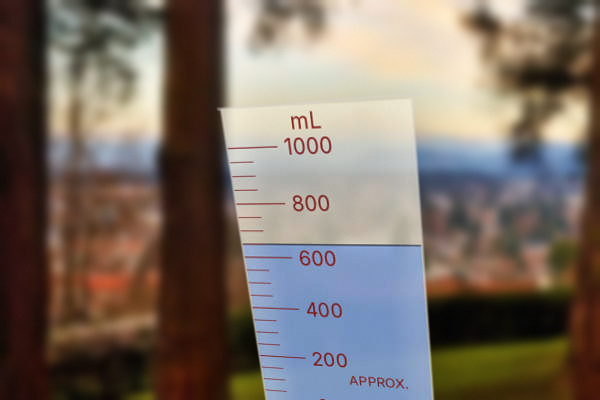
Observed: 650 mL
